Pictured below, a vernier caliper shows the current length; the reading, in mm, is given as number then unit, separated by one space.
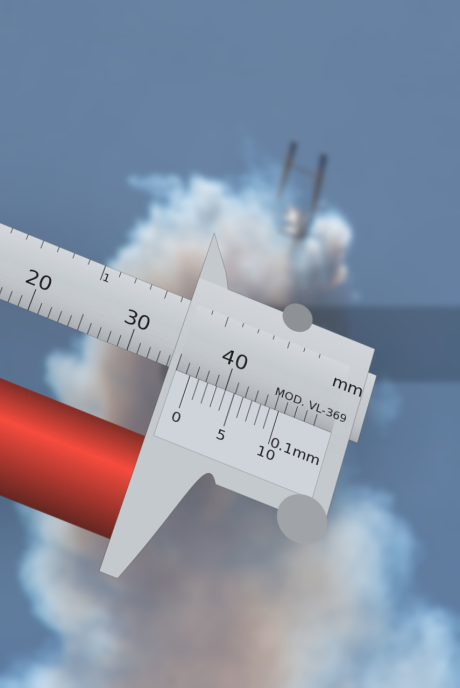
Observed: 36.4 mm
